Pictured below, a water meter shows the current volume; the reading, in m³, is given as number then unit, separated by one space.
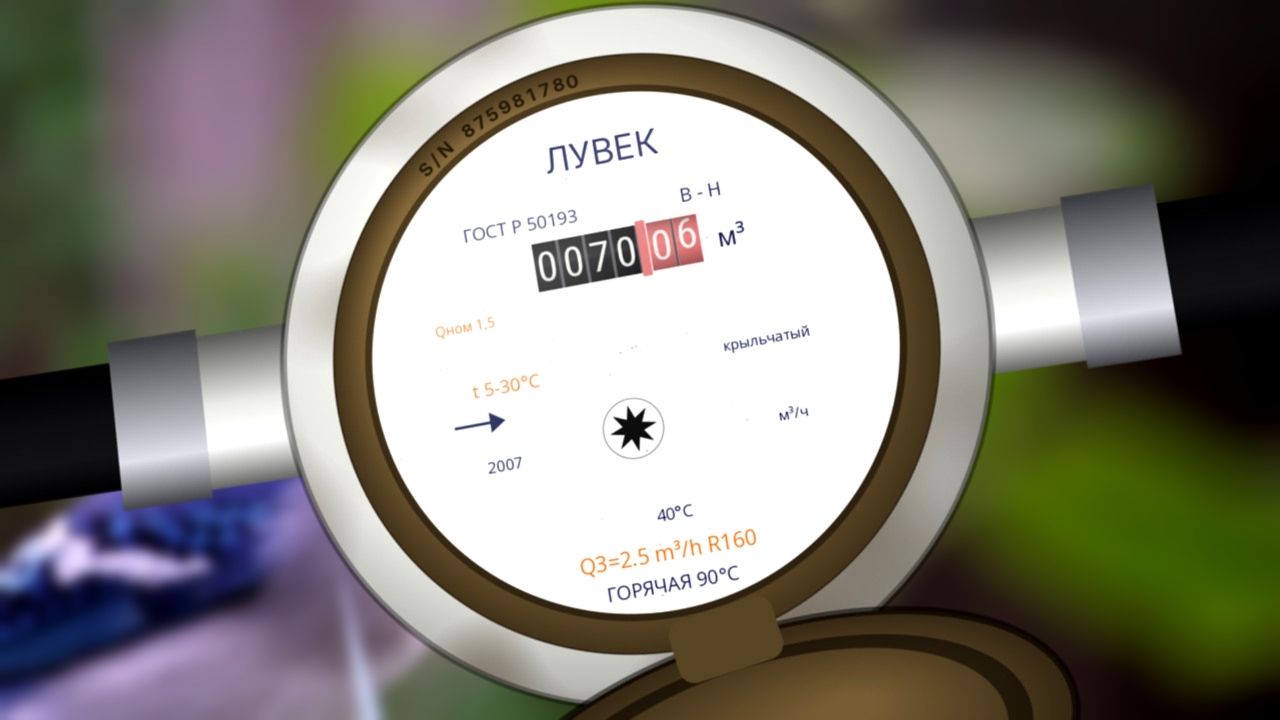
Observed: 70.06 m³
